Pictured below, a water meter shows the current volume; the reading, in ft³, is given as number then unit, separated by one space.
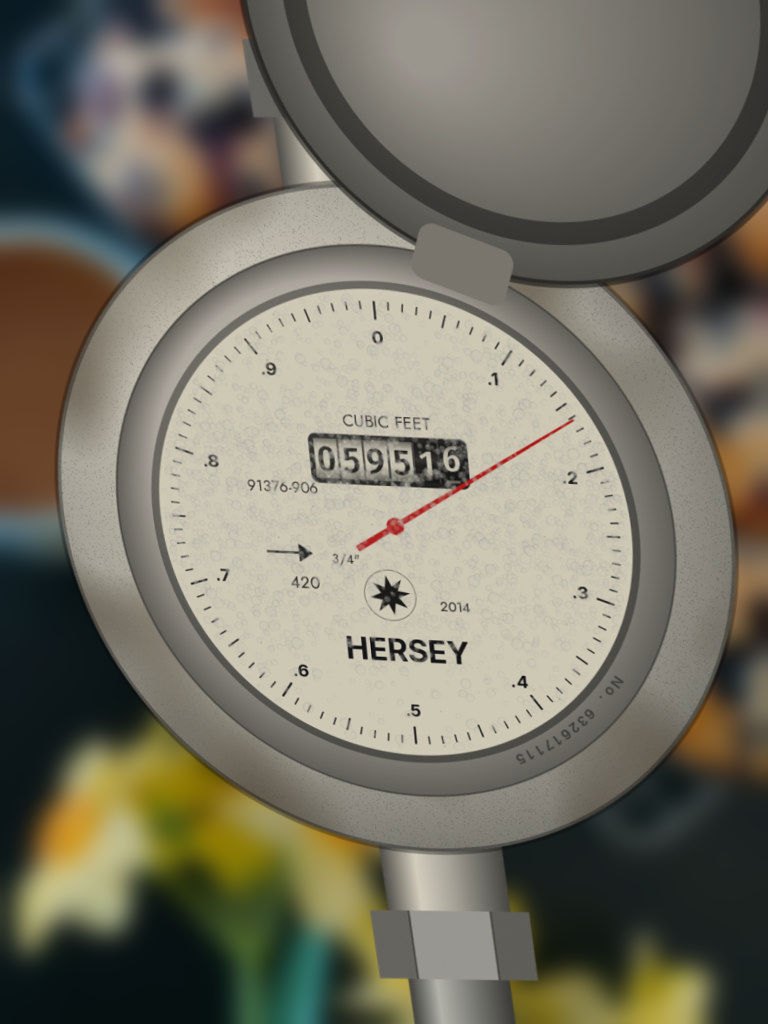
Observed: 59516.16 ft³
